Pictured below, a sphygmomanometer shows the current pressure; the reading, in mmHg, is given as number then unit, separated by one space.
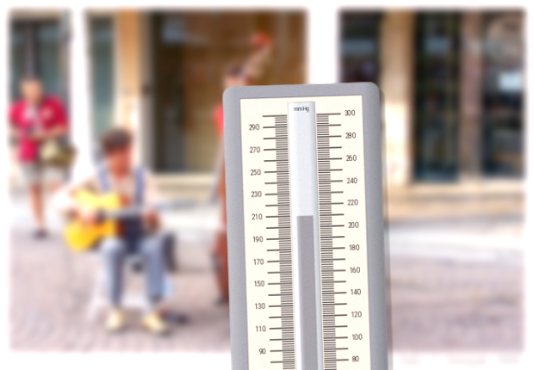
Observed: 210 mmHg
